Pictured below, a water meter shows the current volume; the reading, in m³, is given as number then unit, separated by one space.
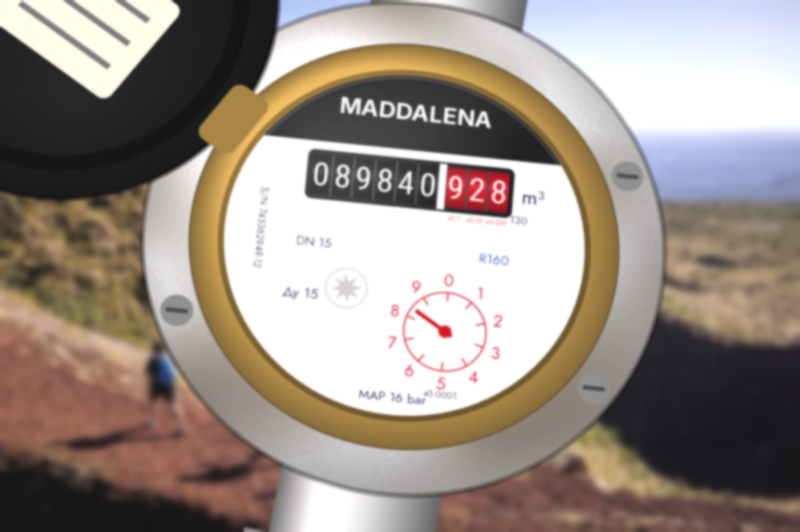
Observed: 89840.9288 m³
